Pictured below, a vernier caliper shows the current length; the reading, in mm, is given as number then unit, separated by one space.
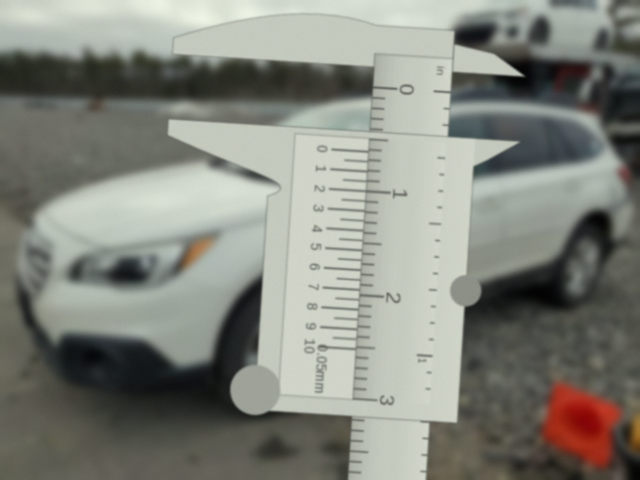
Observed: 6.2 mm
